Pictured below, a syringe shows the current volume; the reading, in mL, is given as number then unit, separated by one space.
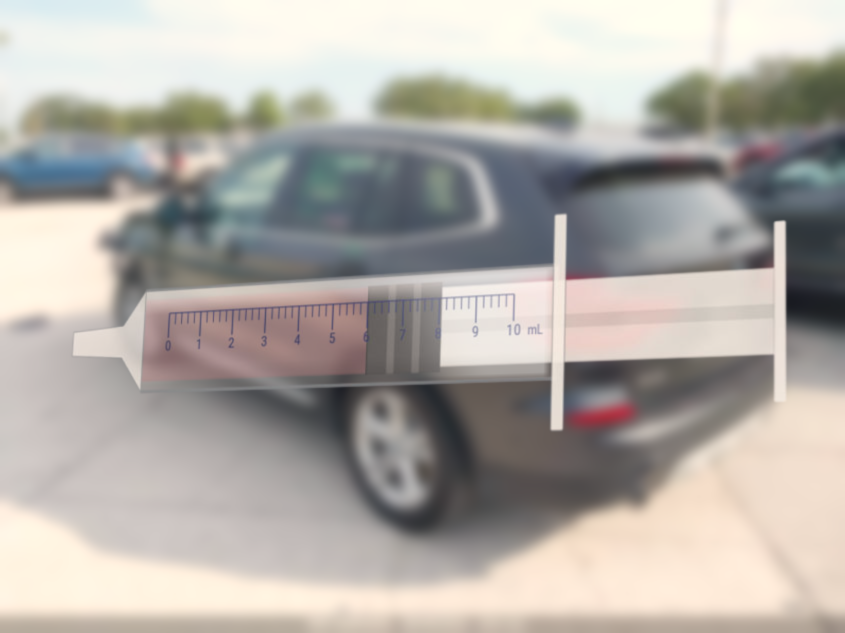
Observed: 6 mL
